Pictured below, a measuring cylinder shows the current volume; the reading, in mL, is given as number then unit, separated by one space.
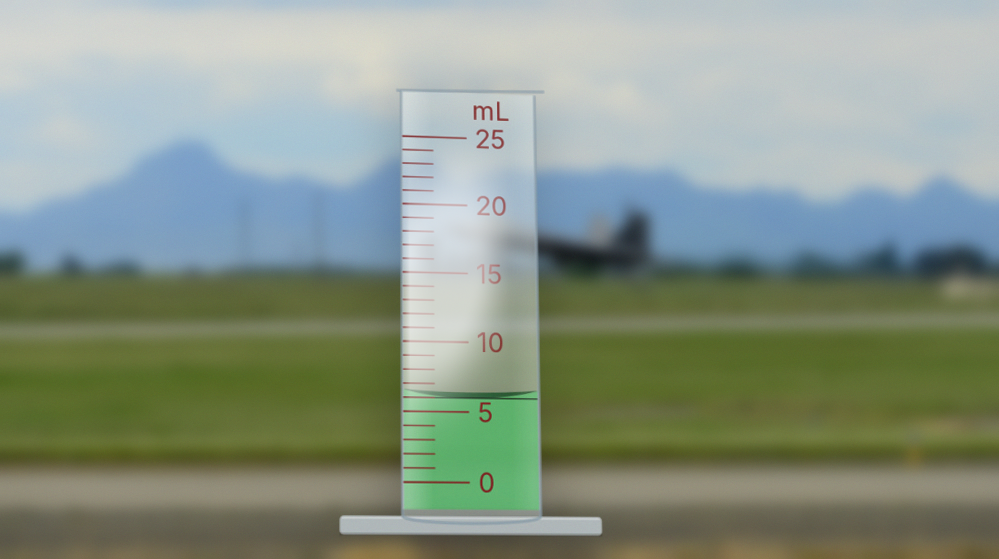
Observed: 6 mL
